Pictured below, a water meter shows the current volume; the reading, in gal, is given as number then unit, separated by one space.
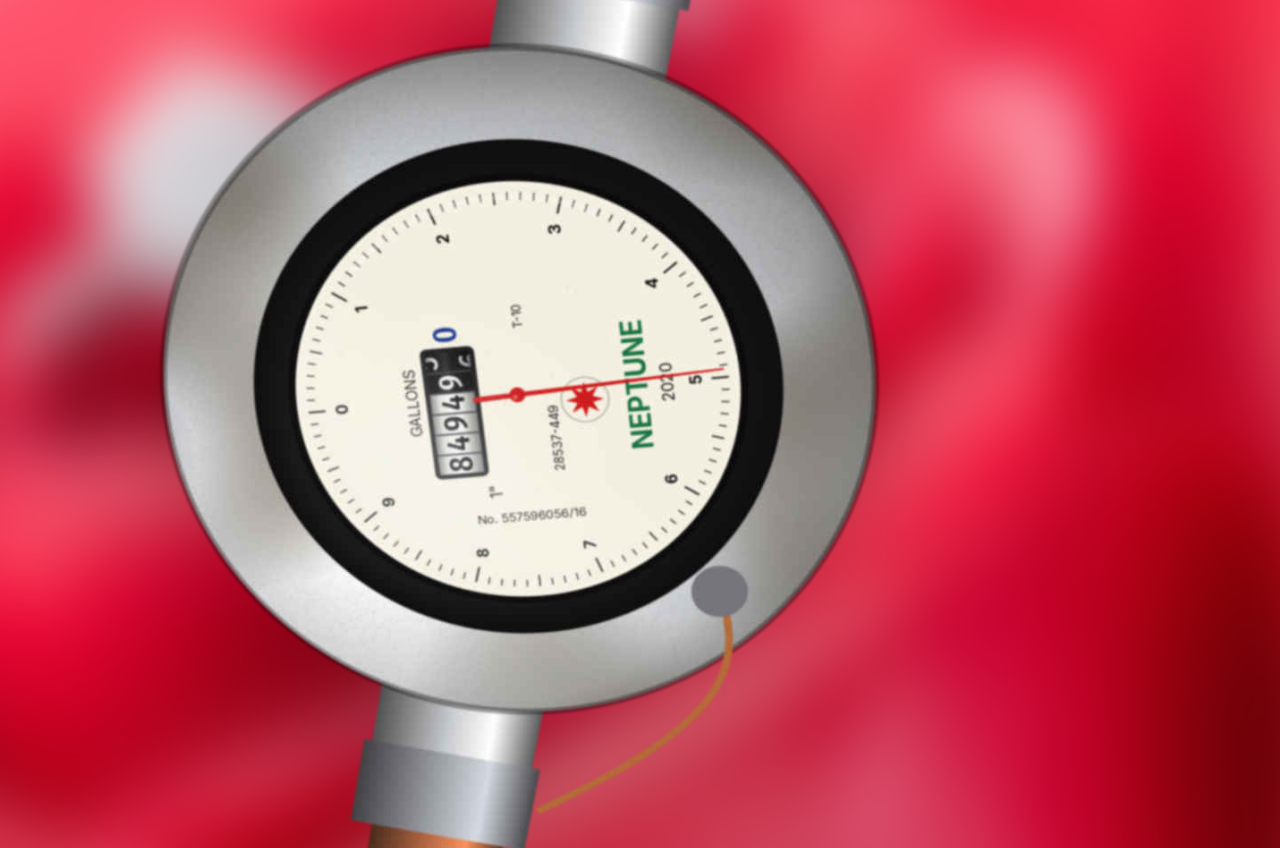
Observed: 8494954.9 gal
